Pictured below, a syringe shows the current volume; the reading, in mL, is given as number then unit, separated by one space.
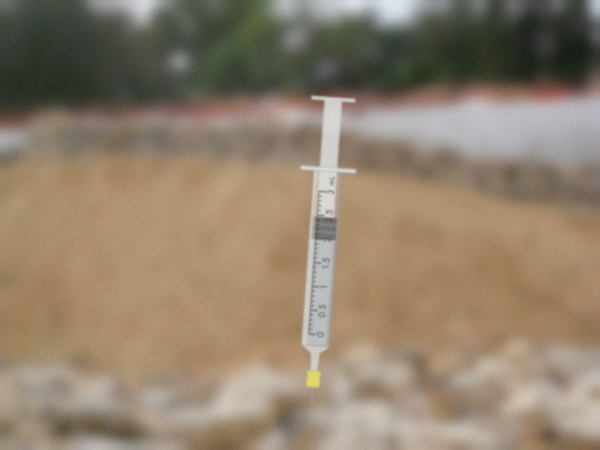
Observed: 2 mL
